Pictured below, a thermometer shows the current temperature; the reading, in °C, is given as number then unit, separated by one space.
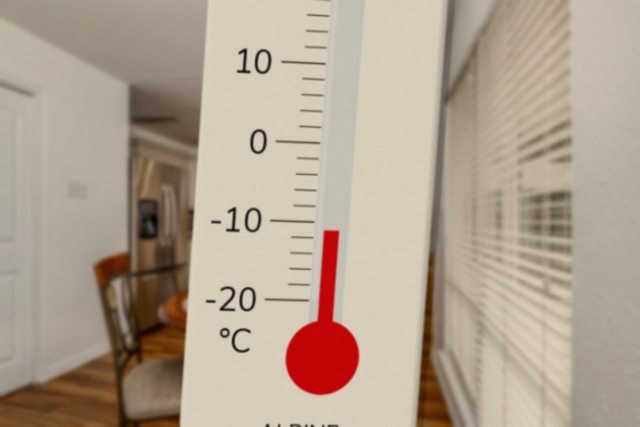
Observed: -11 °C
